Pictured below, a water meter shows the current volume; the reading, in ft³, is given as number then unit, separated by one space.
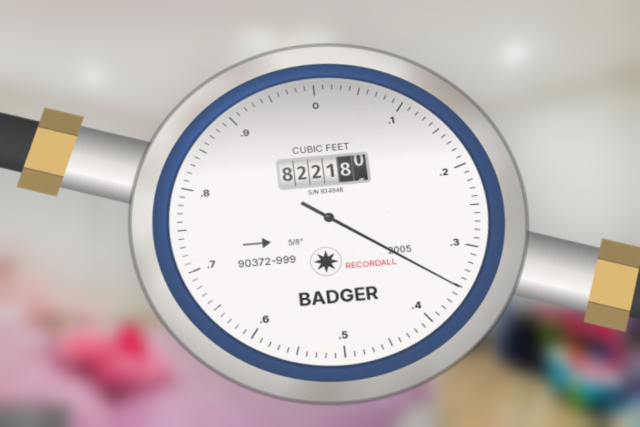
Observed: 822180.35 ft³
